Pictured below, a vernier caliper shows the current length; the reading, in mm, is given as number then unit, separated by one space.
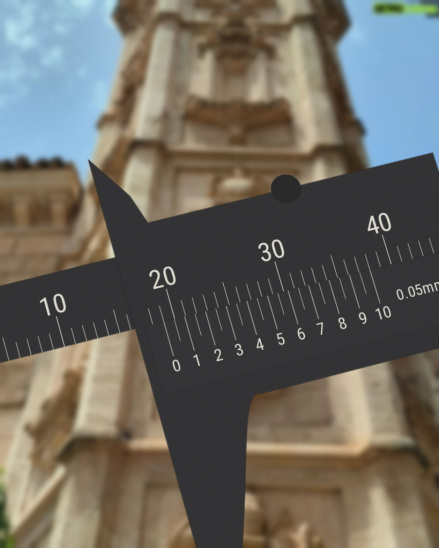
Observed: 19.0 mm
